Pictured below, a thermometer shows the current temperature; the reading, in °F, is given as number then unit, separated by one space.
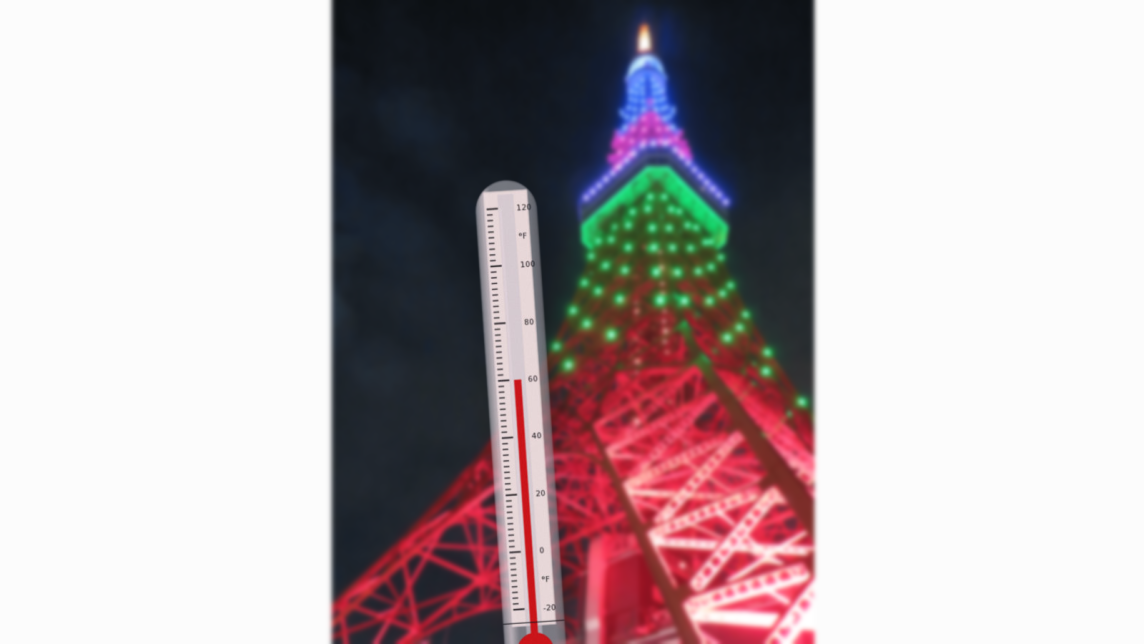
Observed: 60 °F
